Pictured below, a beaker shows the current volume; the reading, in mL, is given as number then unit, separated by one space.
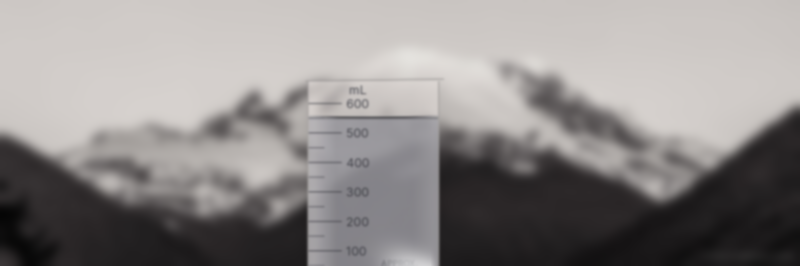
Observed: 550 mL
